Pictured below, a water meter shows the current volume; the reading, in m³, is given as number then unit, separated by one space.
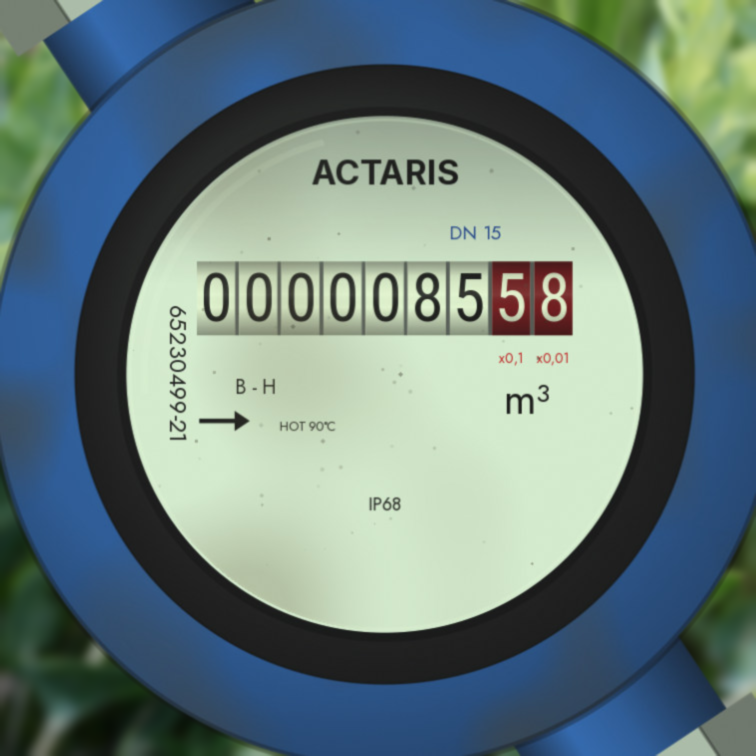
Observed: 85.58 m³
